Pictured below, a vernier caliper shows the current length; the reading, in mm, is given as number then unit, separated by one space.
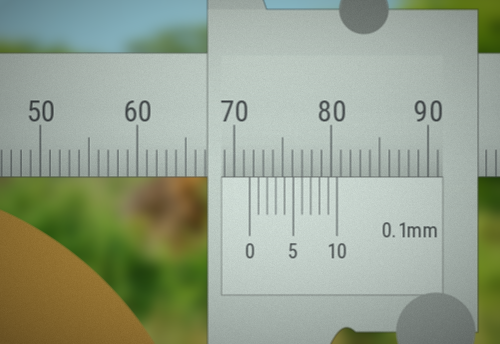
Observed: 71.6 mm
